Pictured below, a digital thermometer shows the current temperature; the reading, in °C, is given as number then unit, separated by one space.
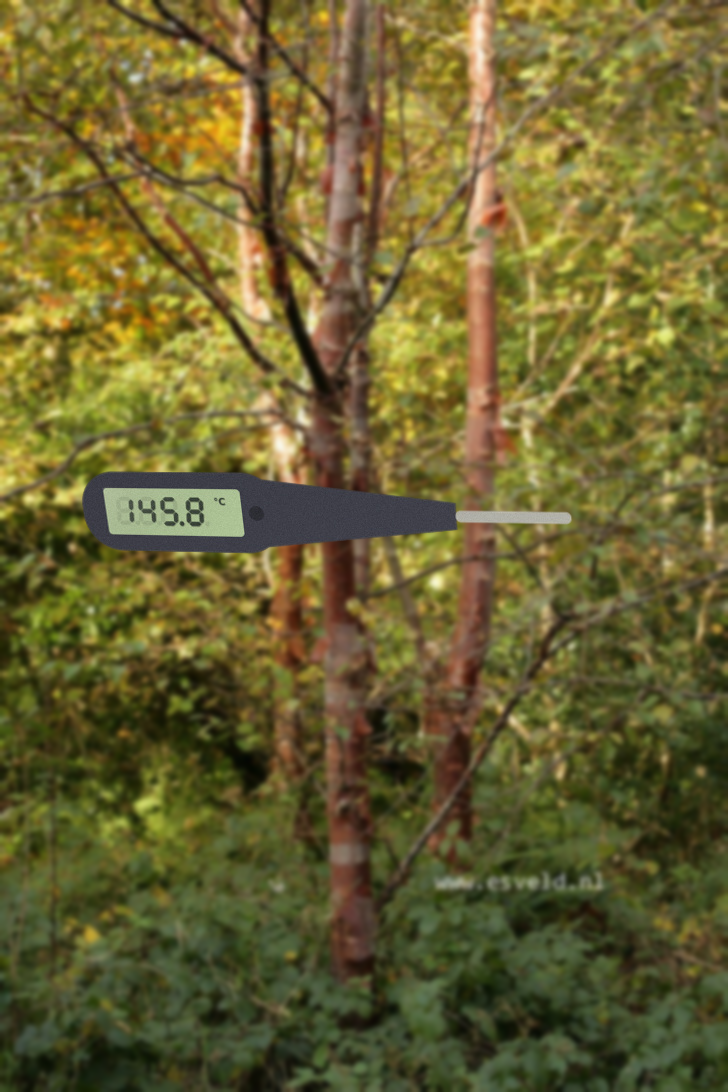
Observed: 145.8 °C
